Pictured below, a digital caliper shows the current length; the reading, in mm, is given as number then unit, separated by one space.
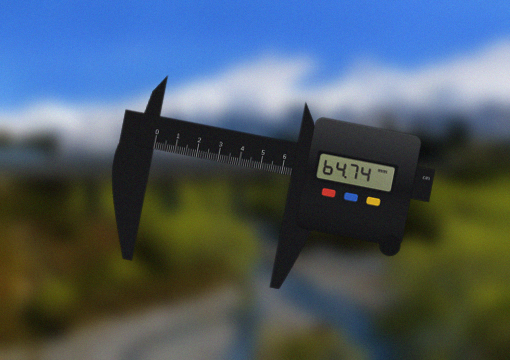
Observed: 64.74 mm
